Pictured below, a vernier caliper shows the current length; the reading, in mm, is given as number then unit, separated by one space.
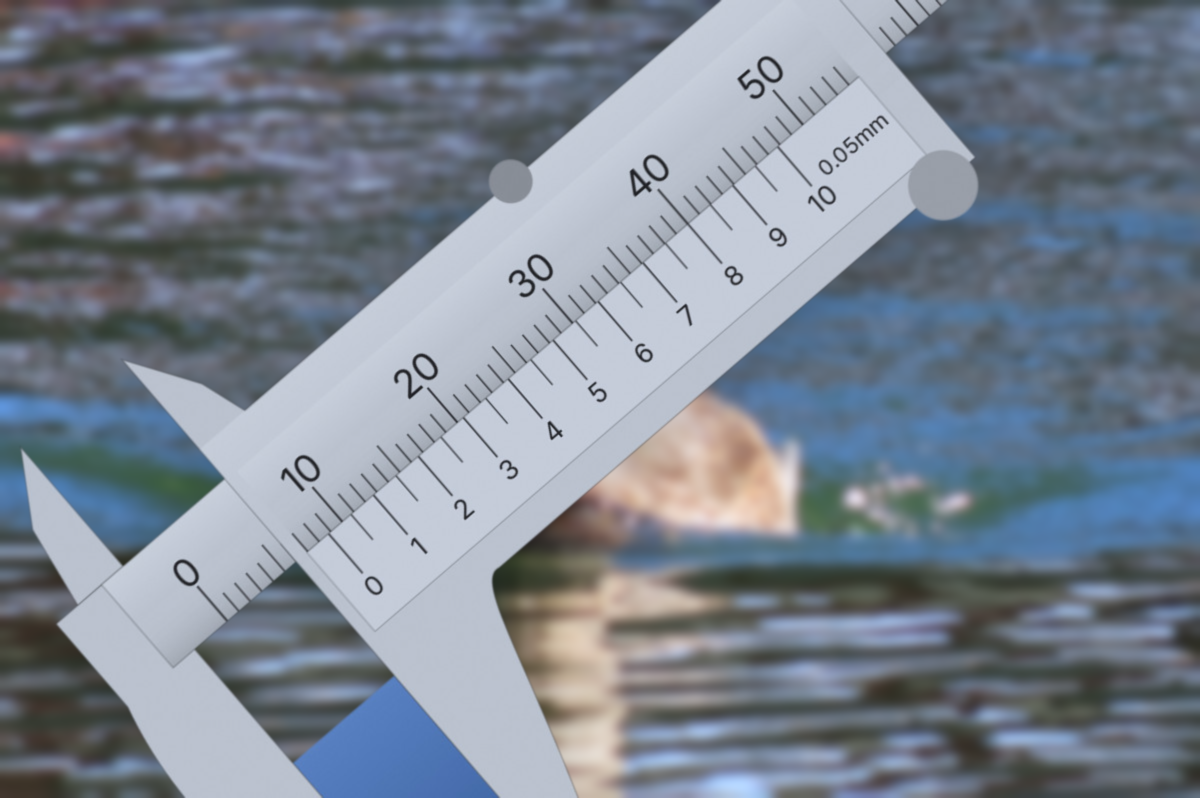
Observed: 8.8 mm
